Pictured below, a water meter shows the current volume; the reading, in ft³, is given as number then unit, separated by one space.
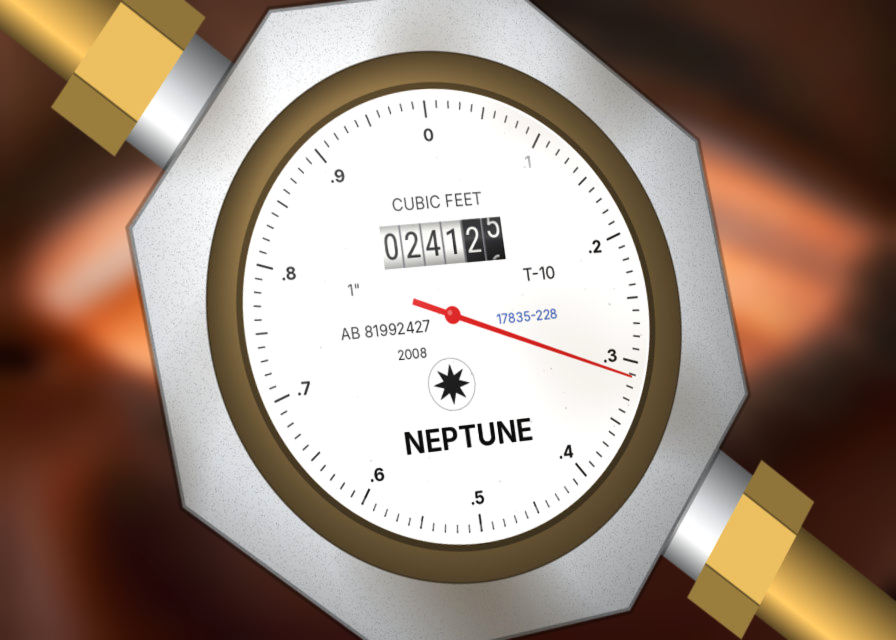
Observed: 24125.31 ft³
